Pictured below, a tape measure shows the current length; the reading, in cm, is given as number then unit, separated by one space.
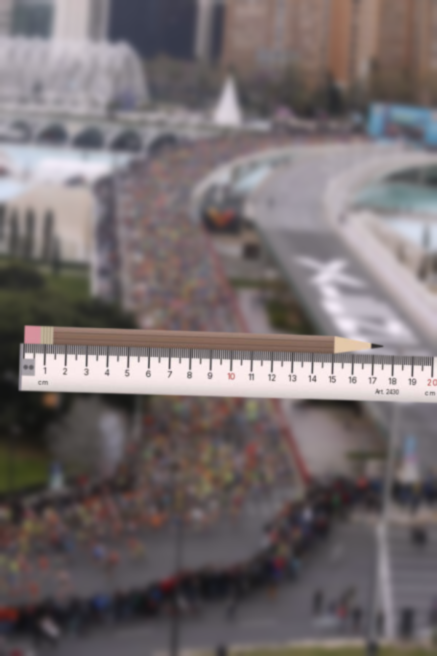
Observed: 17.5 cm
